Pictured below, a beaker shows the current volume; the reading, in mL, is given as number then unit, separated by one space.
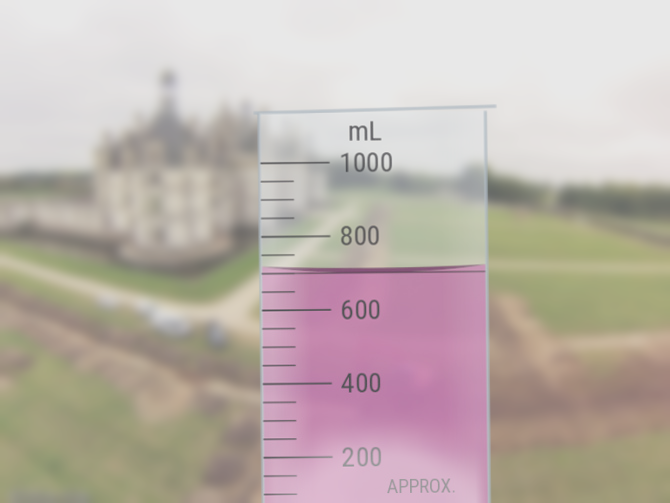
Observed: 700 mL
